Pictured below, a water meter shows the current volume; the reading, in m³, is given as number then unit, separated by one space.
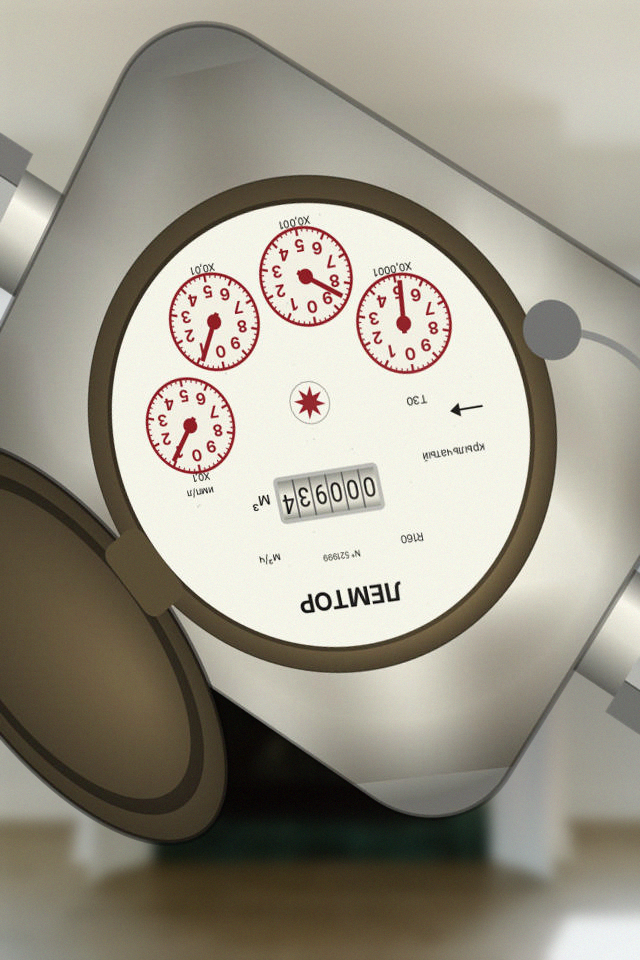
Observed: 934.1085 m³
